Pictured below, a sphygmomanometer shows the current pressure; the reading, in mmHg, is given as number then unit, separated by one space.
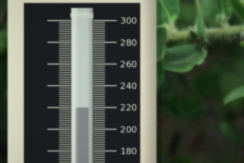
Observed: 220 mmHg
